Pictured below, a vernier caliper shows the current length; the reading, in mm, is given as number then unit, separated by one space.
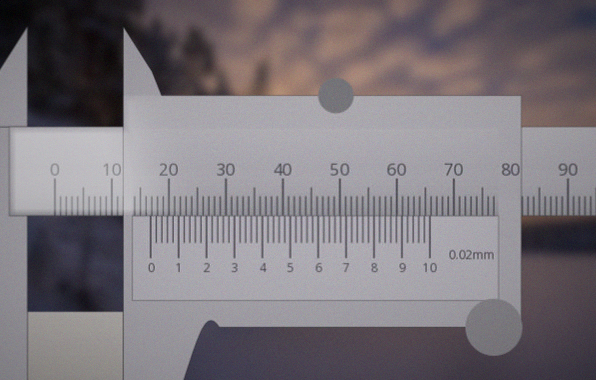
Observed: 16.8 mm
